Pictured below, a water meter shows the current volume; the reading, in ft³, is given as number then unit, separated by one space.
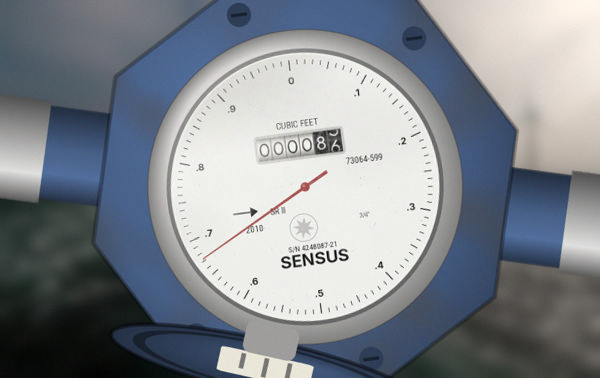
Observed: 85.67 ft³
